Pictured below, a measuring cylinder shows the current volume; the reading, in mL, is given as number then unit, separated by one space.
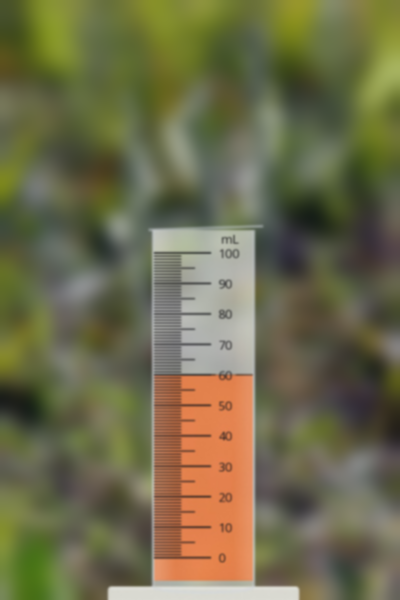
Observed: 60 mL
